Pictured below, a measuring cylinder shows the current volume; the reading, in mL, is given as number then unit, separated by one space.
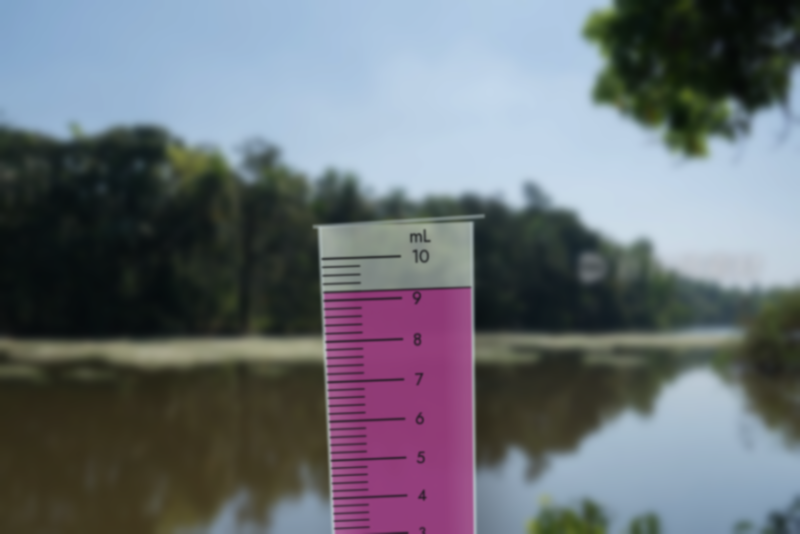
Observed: 9.2 mL
